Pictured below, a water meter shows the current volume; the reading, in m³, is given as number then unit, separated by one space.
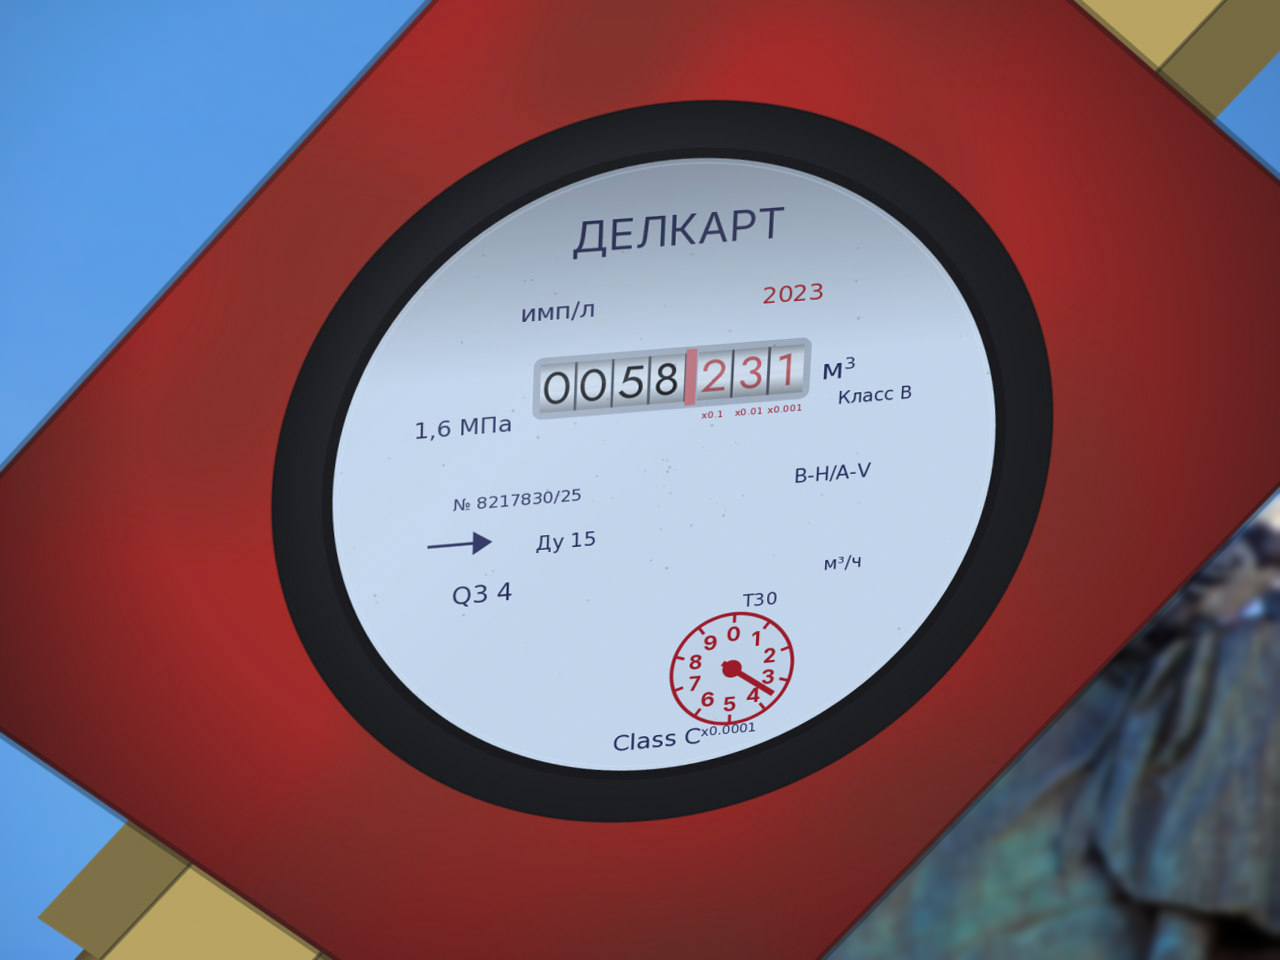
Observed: 58.2313 m³
